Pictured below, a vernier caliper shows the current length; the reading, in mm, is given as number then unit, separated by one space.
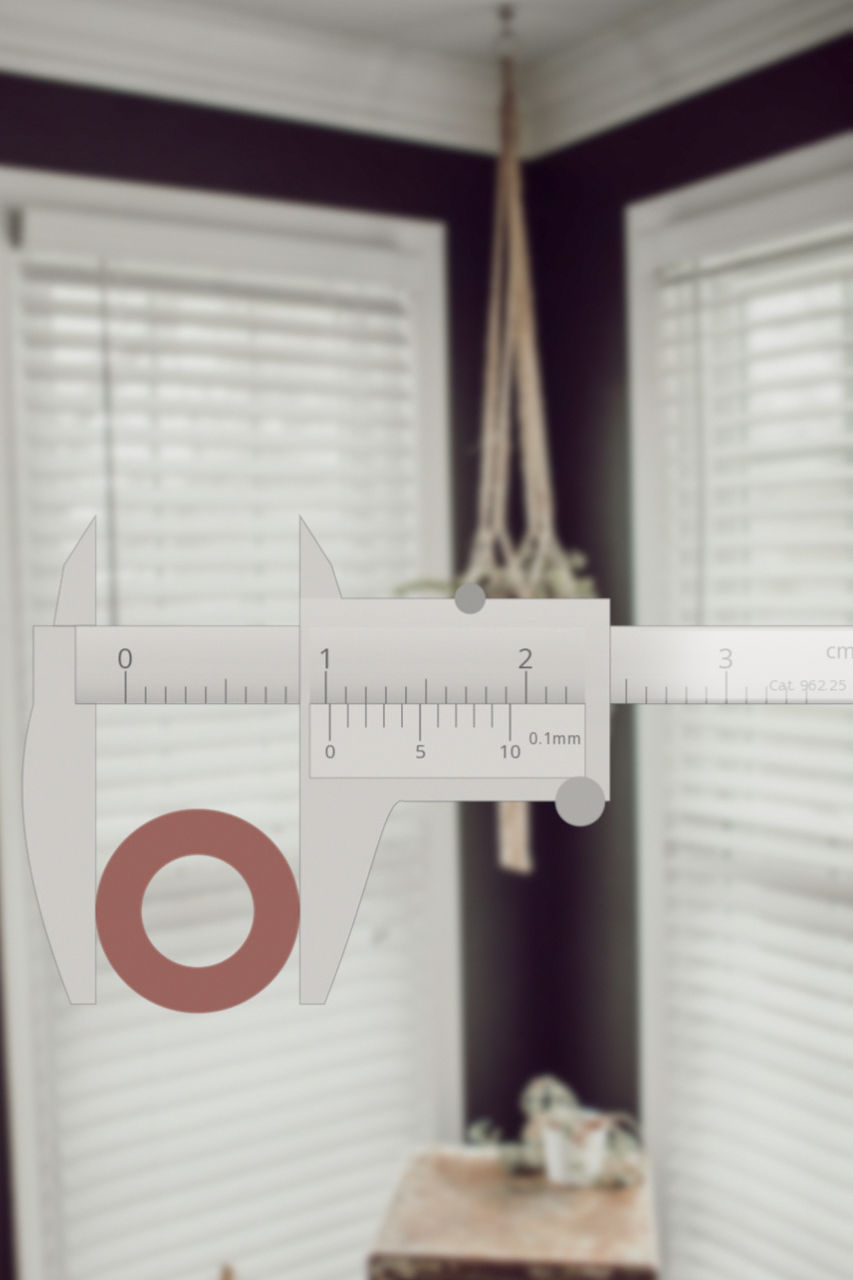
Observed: 10.2 mm
